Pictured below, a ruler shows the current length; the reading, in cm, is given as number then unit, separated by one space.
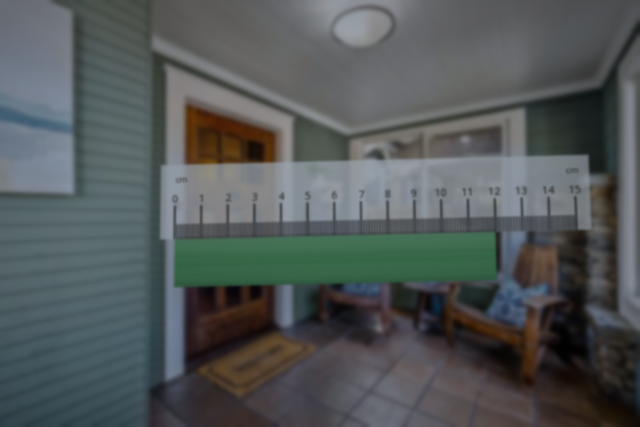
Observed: 12 cm
